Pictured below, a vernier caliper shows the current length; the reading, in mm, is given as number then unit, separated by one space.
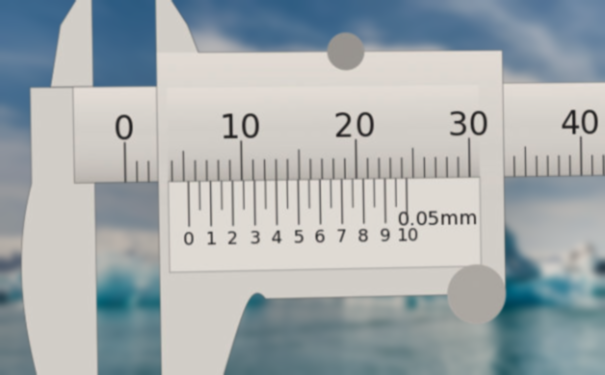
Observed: 5.4 mm
